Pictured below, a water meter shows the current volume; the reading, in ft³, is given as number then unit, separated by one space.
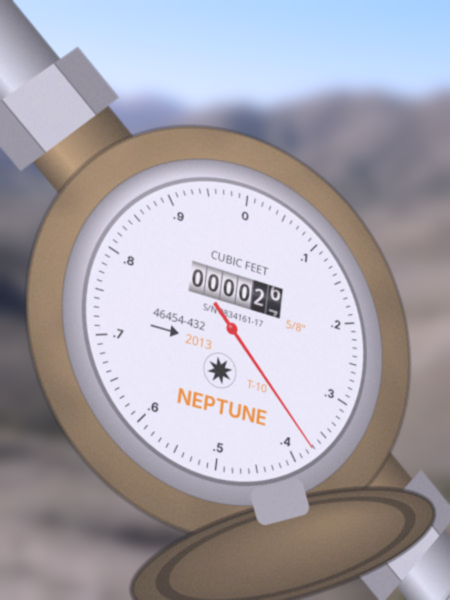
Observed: 26.37 ft³
